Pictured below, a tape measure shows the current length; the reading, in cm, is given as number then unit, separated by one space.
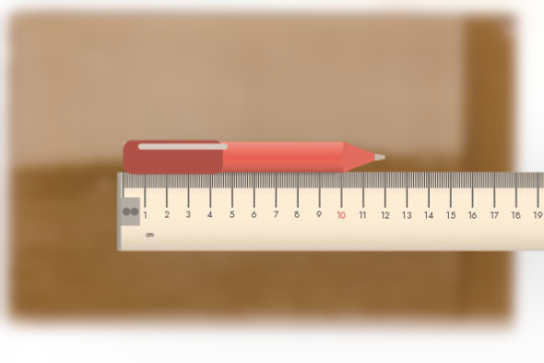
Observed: 12 cm
